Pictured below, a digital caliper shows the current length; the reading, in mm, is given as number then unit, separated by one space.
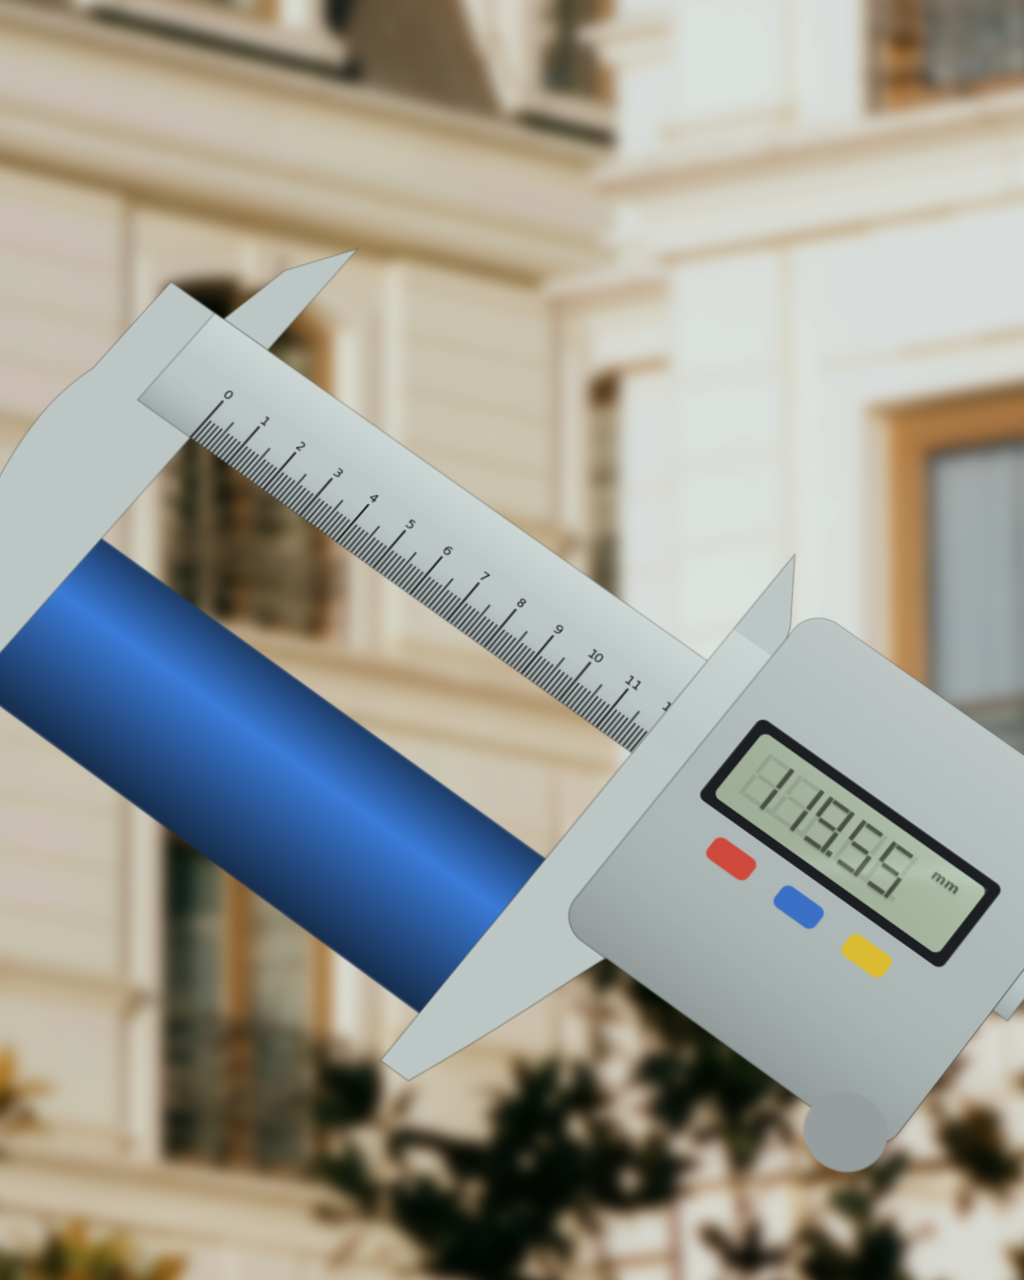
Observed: 119.55 mm
